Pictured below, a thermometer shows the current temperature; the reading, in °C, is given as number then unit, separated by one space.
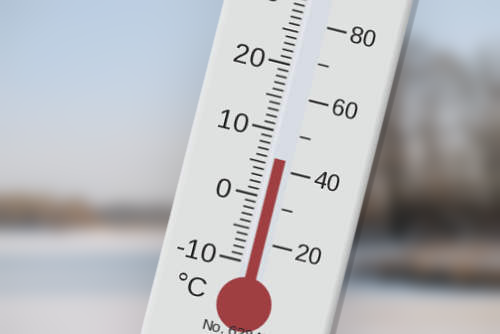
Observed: 6 °C
